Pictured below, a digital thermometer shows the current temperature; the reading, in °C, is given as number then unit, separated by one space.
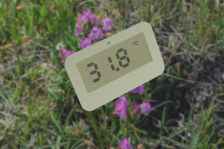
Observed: 31.8 °C
